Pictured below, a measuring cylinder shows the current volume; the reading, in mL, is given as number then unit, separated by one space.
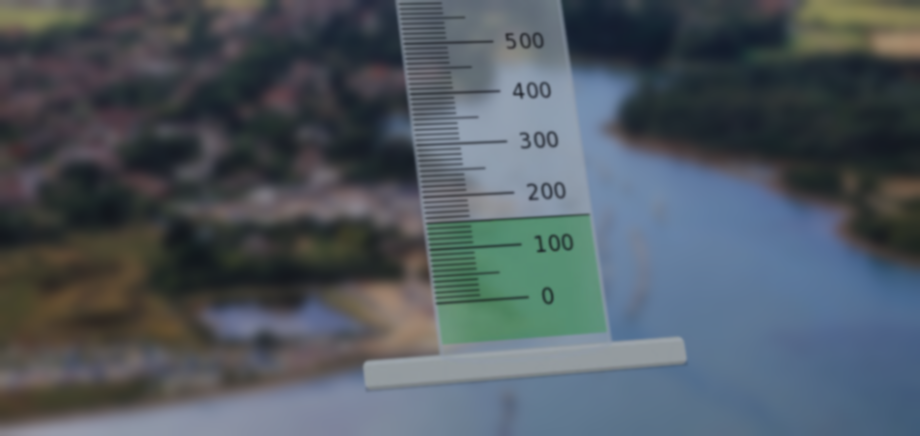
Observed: 150 mL
